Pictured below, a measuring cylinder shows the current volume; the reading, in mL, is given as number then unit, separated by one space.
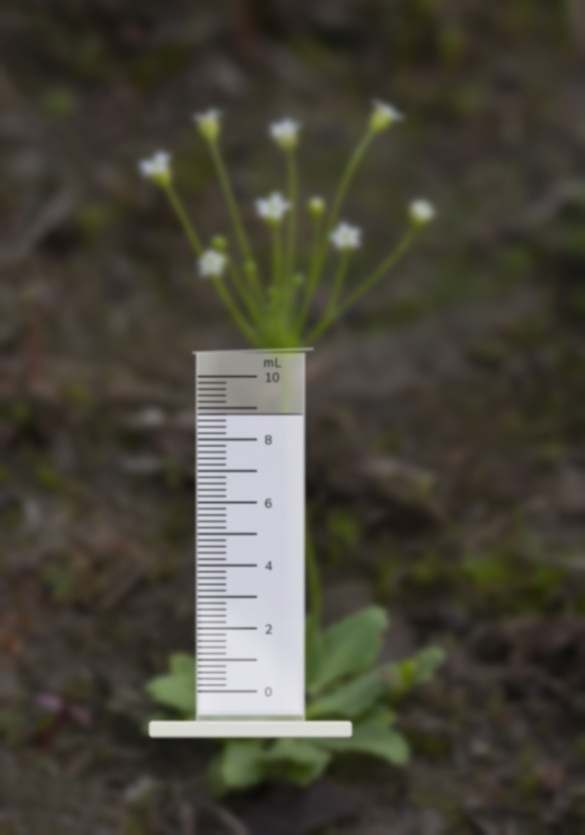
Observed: 8.8 mL
